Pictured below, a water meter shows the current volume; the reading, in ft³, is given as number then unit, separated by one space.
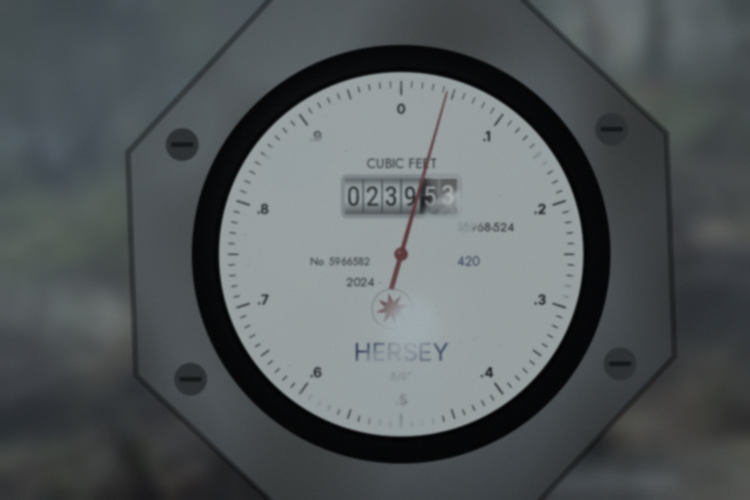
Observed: 23953.04 ft³
